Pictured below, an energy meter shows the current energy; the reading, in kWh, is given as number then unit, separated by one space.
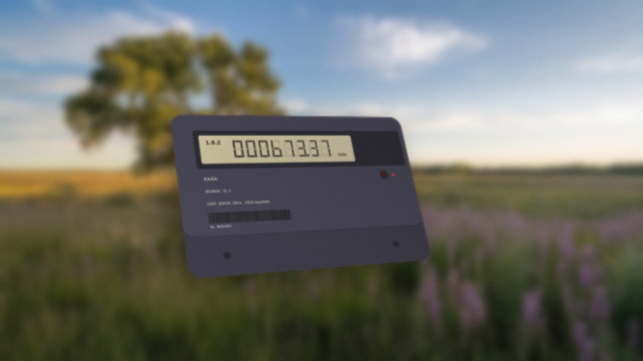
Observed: 673.37 kWh
